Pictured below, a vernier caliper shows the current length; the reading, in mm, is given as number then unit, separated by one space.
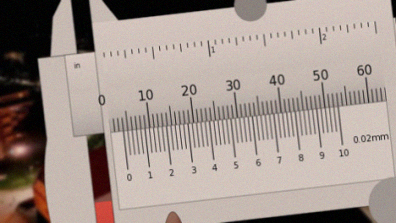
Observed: 4.0 mm
